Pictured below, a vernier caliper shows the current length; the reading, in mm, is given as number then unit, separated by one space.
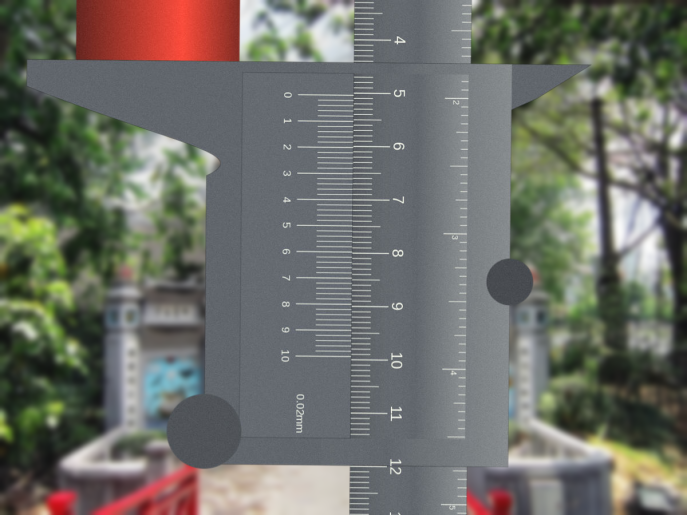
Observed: 50.4 mm
